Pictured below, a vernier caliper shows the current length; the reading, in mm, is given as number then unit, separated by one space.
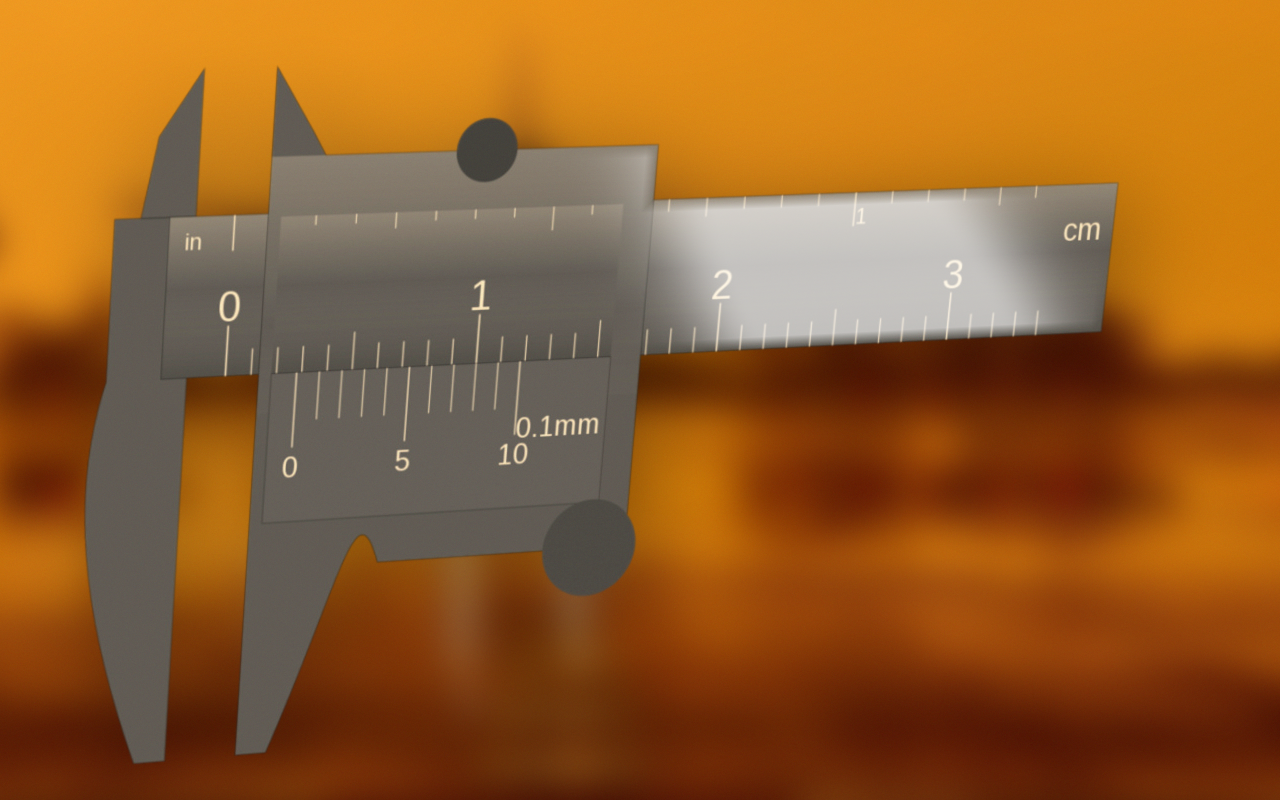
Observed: 2.8 mm
